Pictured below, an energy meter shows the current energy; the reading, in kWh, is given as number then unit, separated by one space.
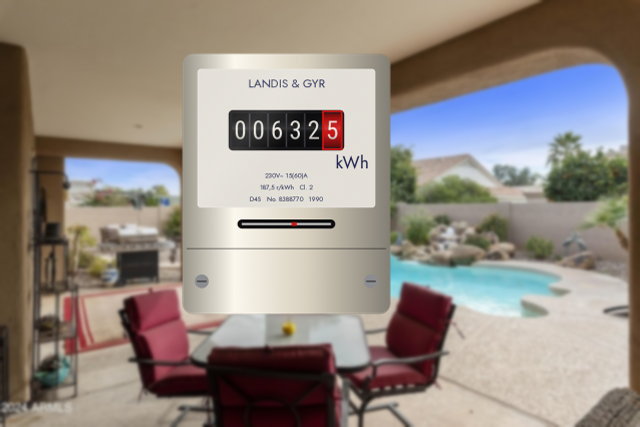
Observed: 632.5 kWh
